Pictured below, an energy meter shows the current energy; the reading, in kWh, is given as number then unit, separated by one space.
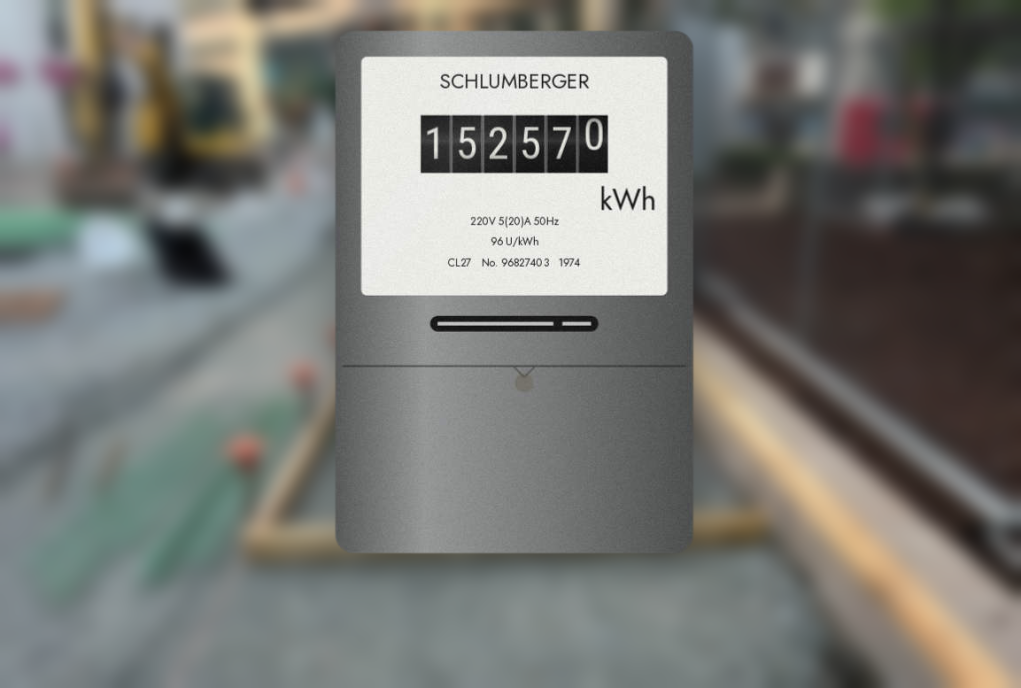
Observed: 152570 kWh
